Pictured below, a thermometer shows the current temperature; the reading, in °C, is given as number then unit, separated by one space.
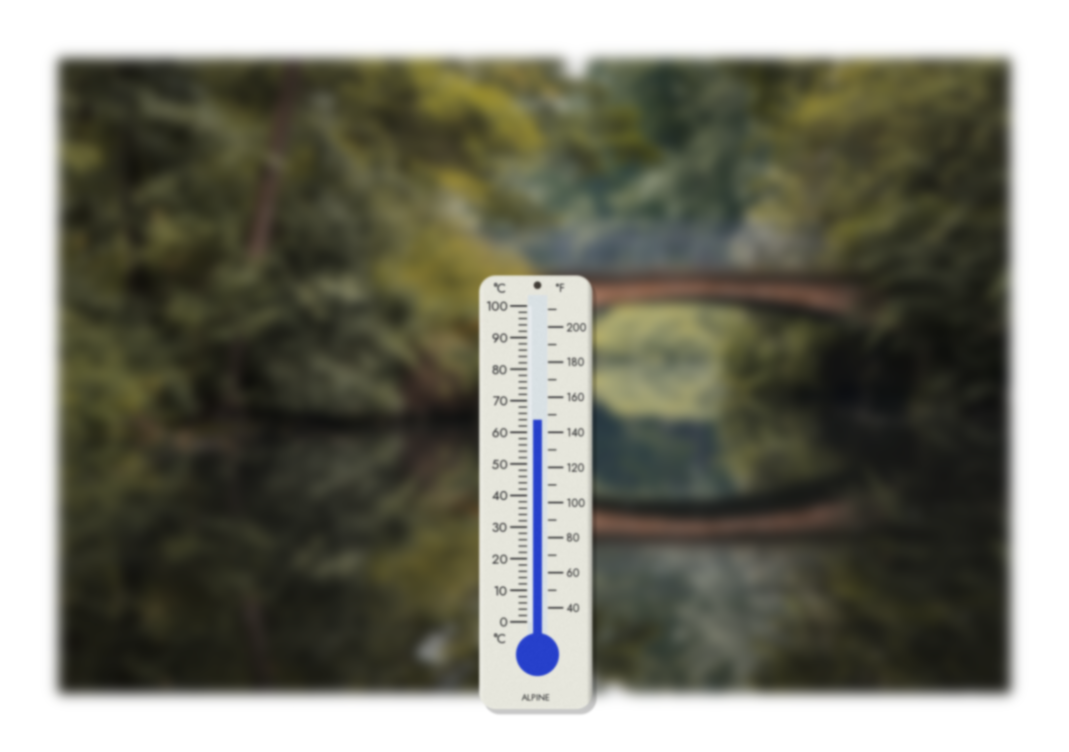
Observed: 64 °C
